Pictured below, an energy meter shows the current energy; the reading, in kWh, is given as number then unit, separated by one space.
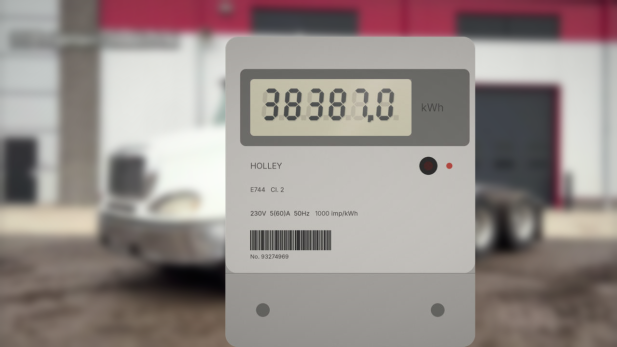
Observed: 38387.0 kWh
